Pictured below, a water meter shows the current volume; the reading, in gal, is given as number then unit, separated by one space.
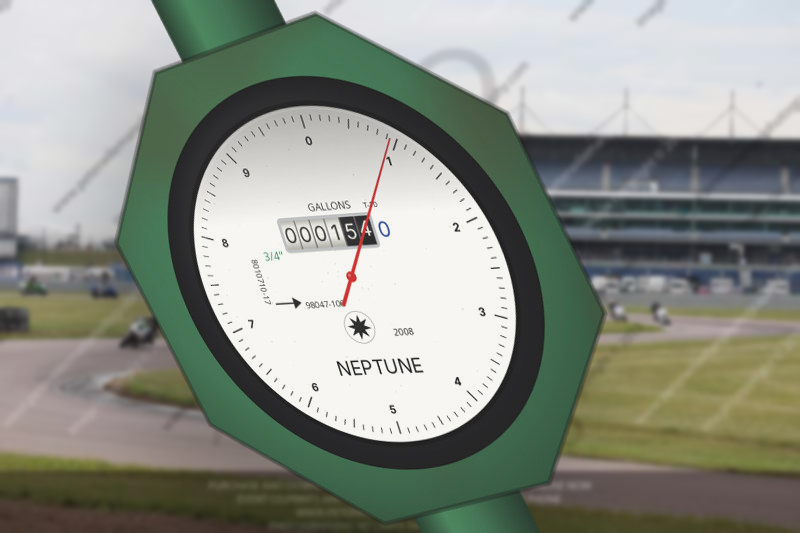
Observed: 1540.9 gal
